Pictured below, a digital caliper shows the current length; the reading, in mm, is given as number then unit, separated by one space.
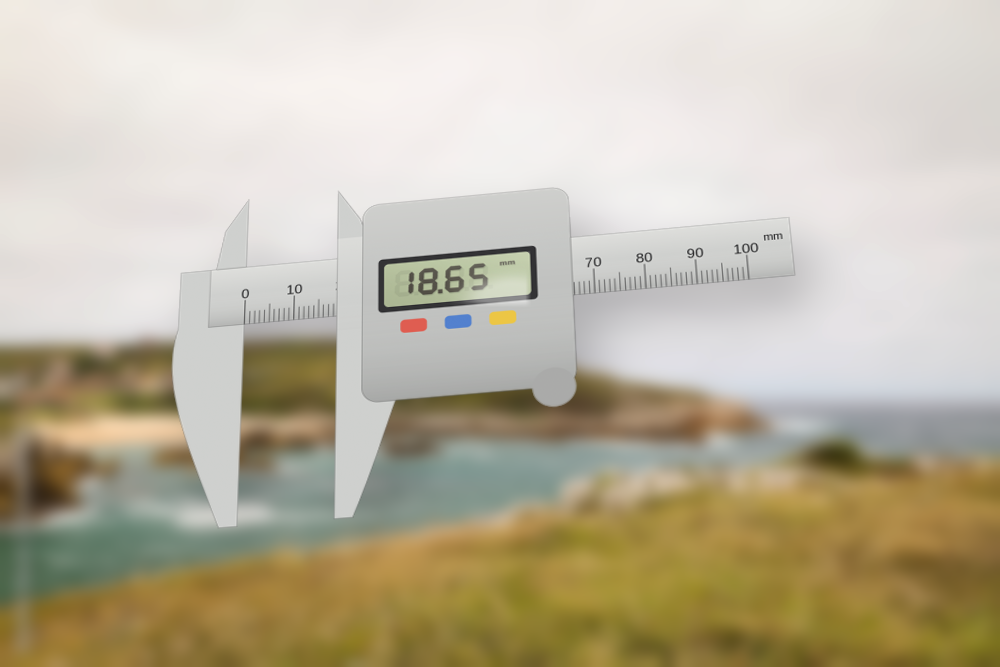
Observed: 18.65 mm
